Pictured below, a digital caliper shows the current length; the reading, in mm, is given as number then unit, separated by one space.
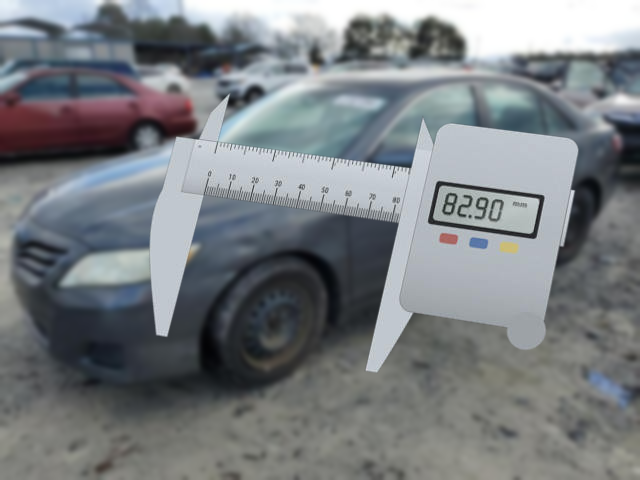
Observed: 82.90 mm
